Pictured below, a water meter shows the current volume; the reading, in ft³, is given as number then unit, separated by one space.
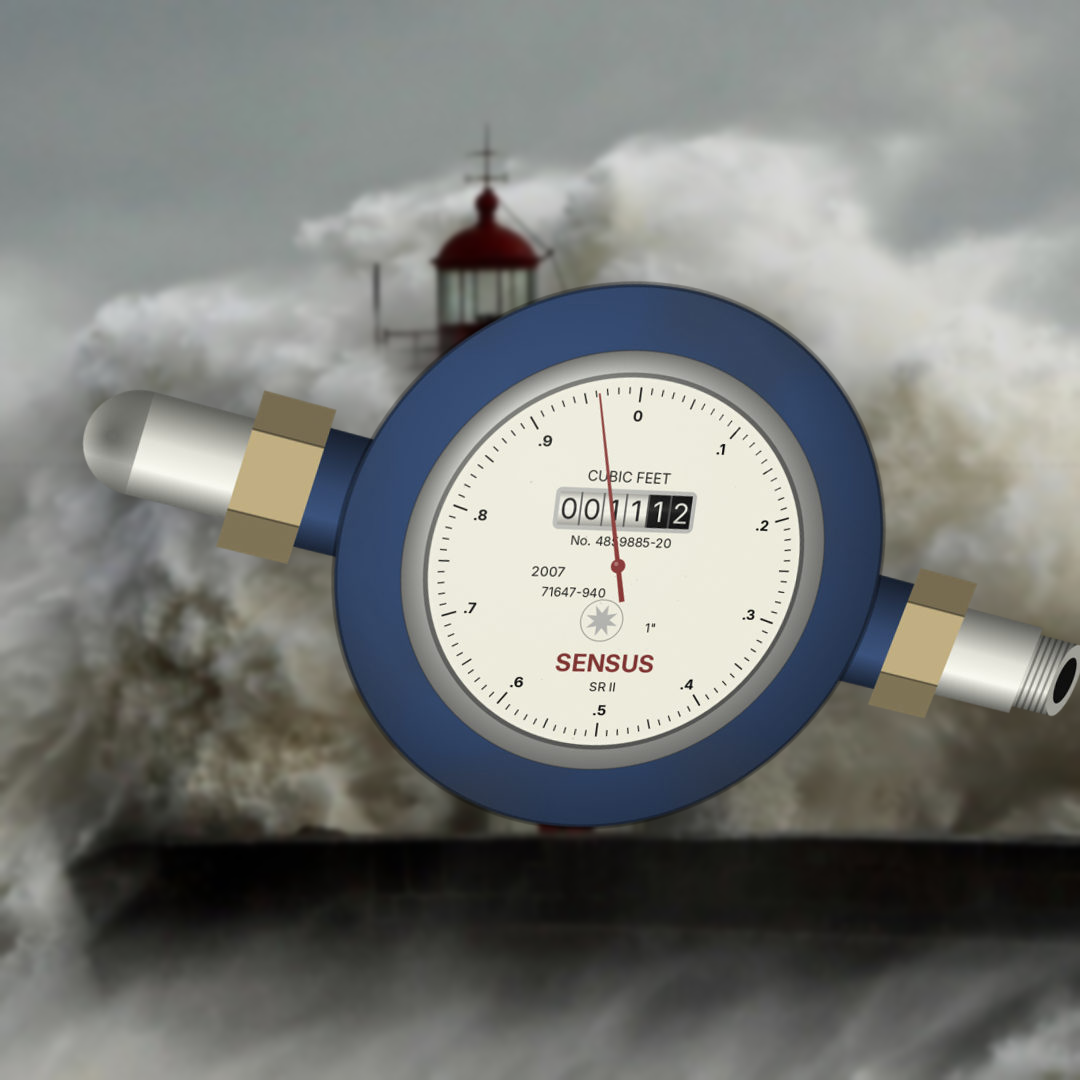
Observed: 1111.96 ft³
